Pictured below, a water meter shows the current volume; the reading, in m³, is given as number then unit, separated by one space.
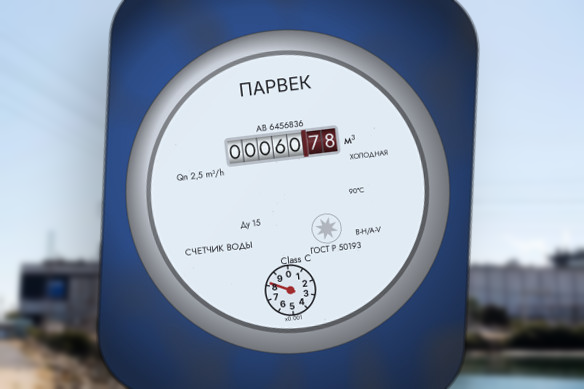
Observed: 60.788 m³
